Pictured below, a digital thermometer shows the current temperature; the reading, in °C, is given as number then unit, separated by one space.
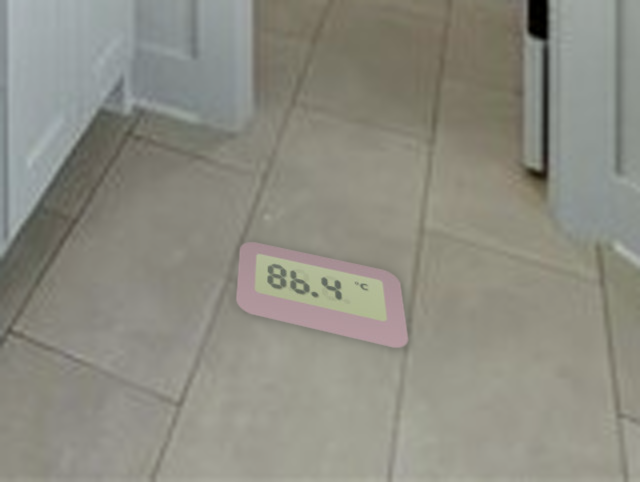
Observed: 86.4 °C
